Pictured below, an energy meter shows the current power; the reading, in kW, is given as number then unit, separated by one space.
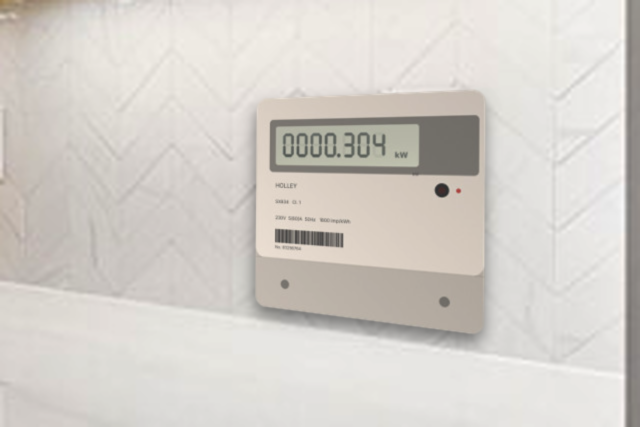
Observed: 0.304 kW
